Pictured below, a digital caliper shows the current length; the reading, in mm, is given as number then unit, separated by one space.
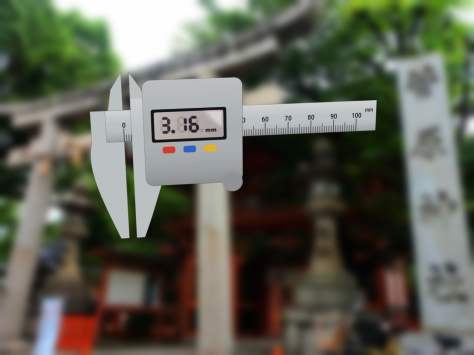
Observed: 3.16 mm
